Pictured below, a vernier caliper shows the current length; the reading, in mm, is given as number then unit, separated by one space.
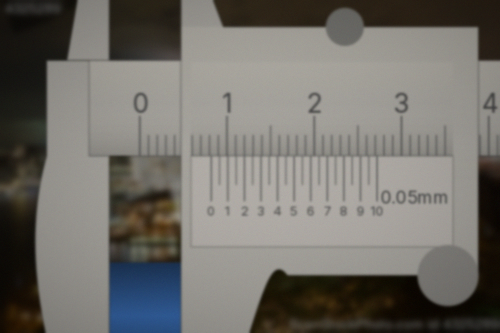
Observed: 8.2 mm
